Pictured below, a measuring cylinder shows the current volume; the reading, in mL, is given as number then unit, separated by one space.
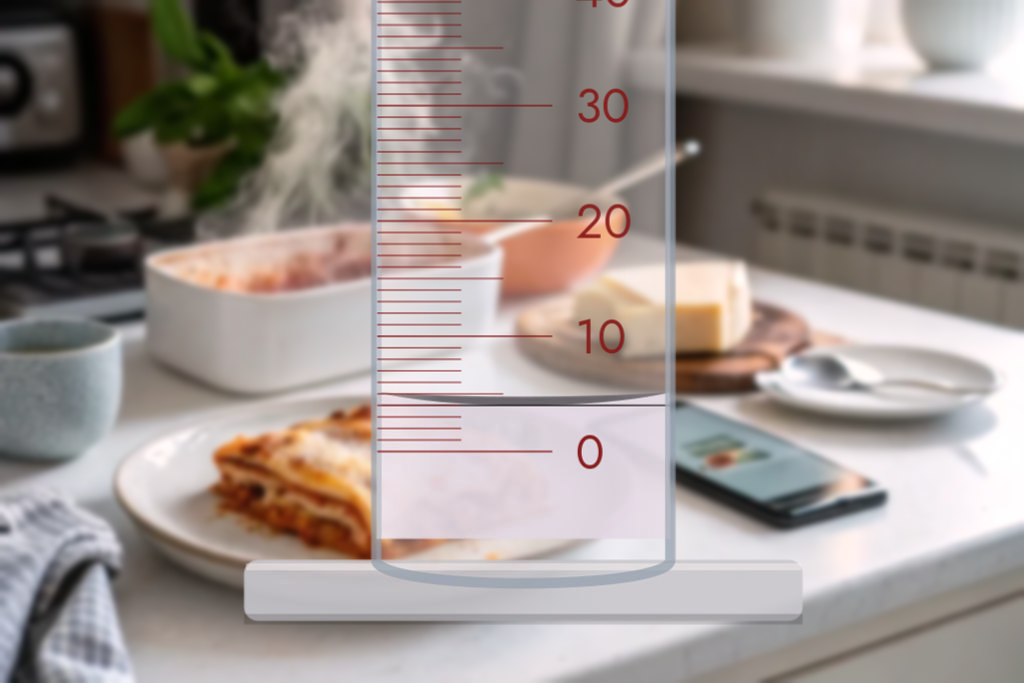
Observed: 4 mL
